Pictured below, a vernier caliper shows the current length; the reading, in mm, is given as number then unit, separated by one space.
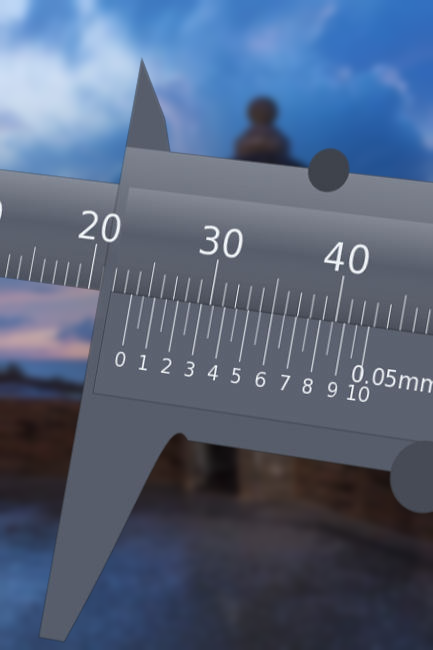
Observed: 23.6 mm
